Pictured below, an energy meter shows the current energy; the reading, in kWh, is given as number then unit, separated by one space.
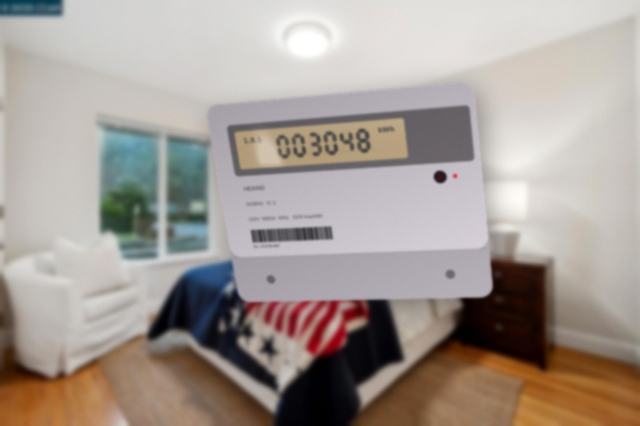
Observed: 3048 kWh
